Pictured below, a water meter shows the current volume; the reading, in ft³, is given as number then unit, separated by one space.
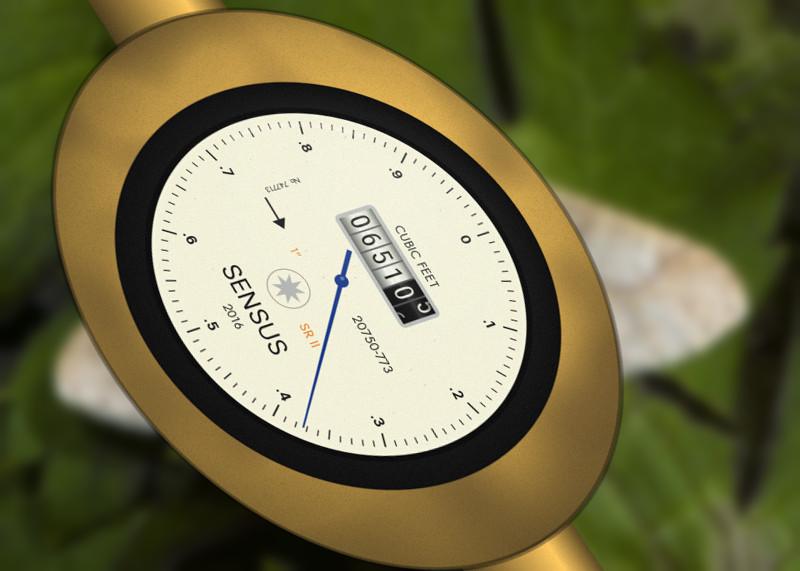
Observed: 65105.37 ft³
